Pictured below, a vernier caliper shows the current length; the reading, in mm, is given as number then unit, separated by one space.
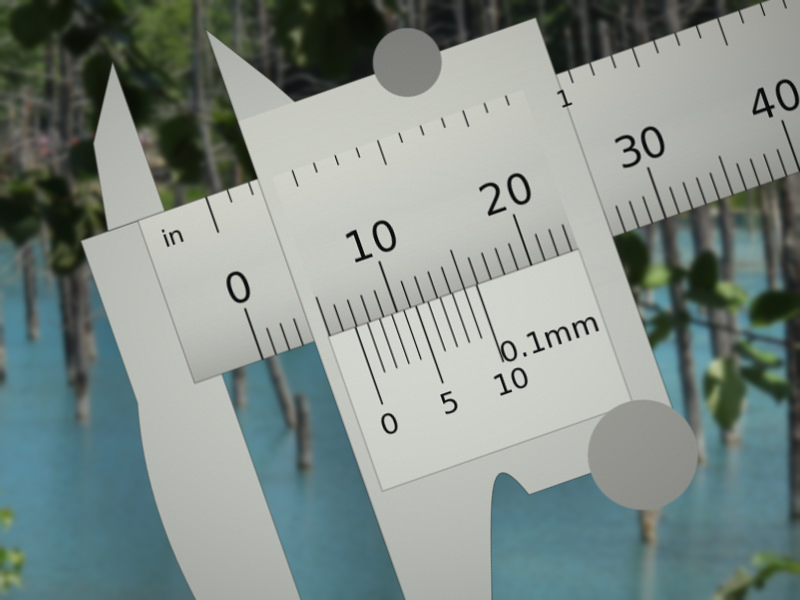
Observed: 6.9 mm
